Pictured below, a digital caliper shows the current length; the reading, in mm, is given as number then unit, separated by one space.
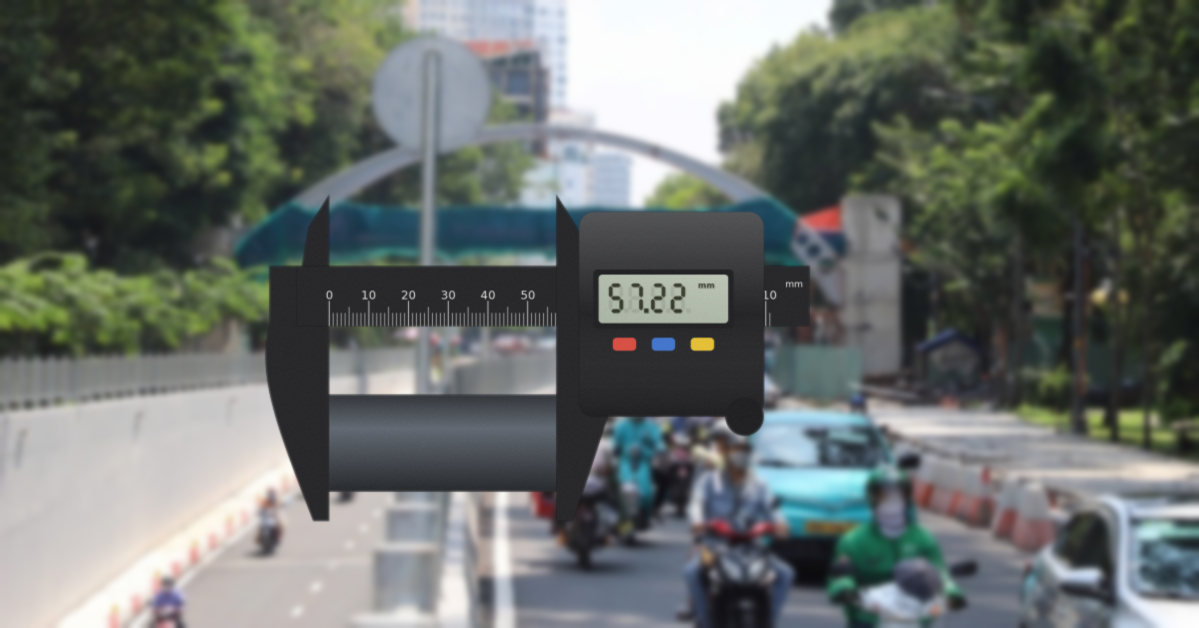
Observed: 57.22 mm
